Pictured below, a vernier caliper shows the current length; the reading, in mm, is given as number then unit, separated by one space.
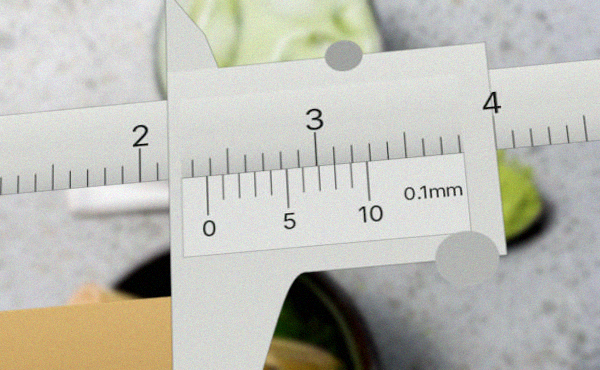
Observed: 23.8 mm
